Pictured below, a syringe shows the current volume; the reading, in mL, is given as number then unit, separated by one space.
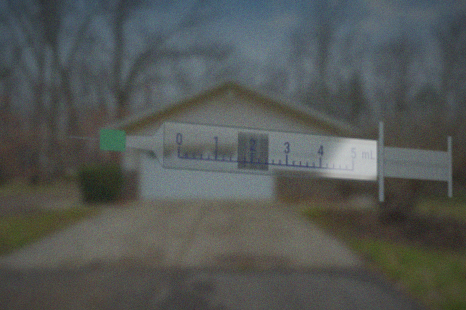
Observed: 1.6 mL
